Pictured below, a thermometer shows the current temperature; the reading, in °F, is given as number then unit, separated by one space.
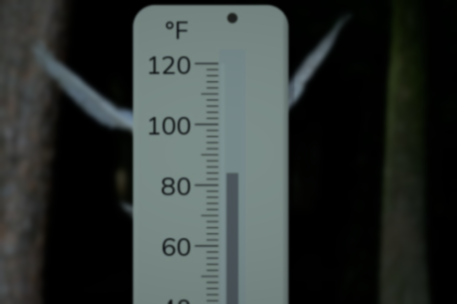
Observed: 84 °F
